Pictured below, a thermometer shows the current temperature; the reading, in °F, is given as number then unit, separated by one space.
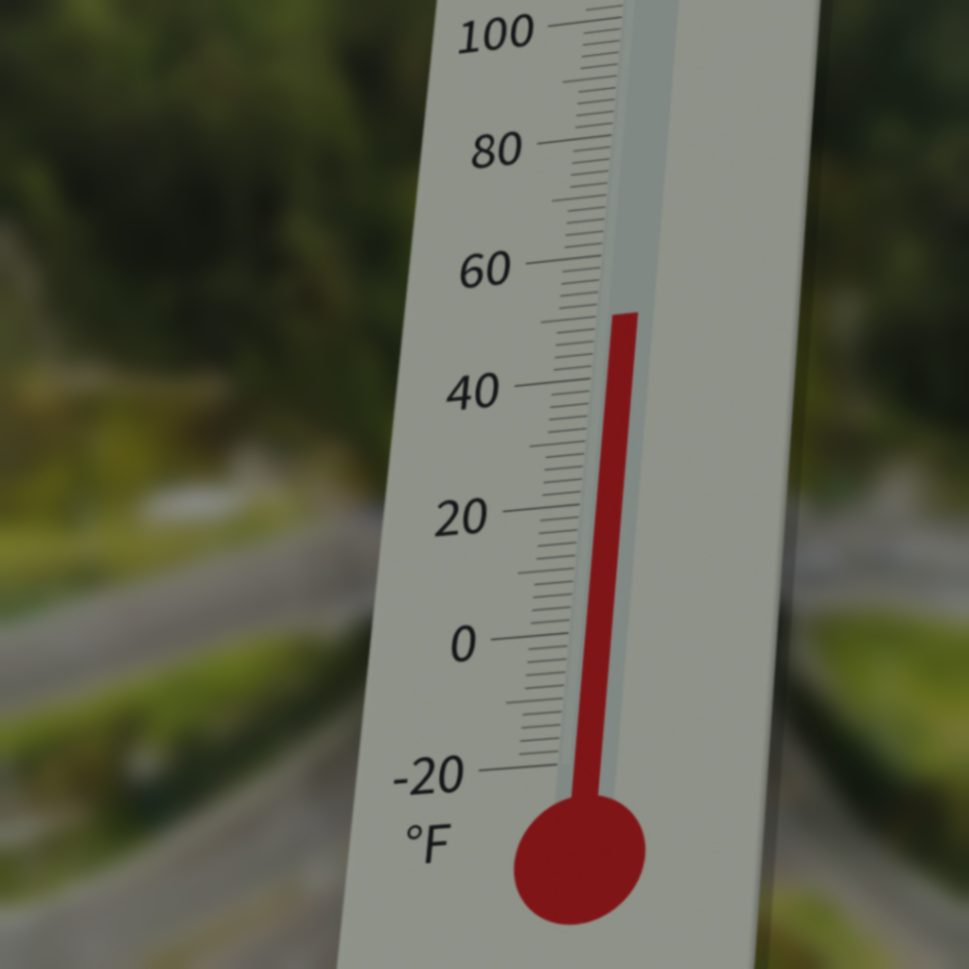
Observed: 50 °F
